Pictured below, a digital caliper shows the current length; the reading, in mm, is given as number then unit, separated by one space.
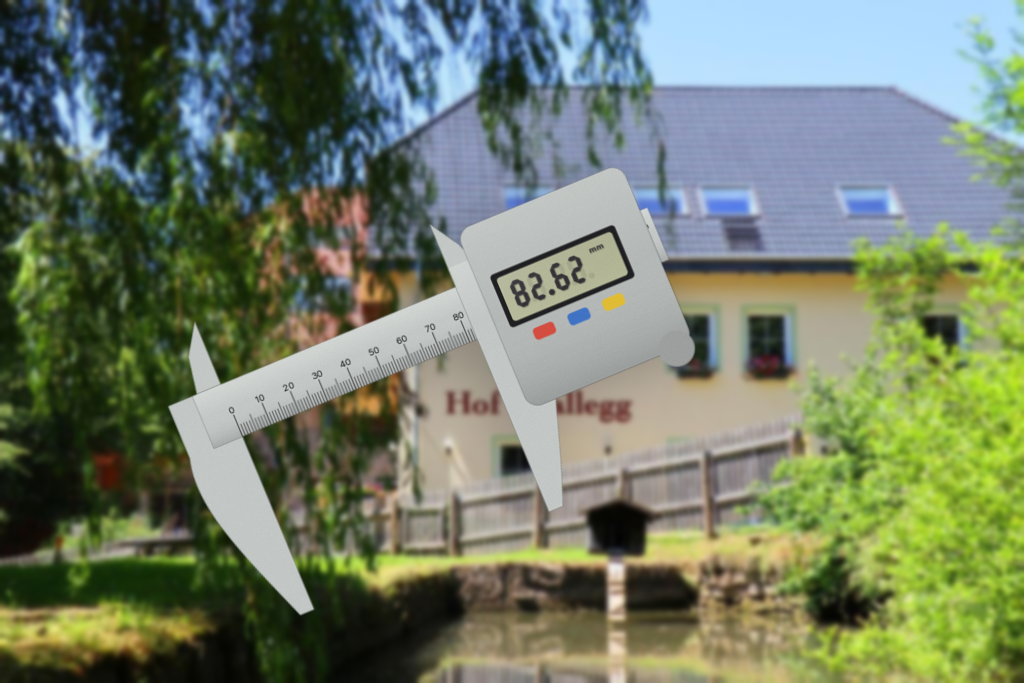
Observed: 82.62 mm
